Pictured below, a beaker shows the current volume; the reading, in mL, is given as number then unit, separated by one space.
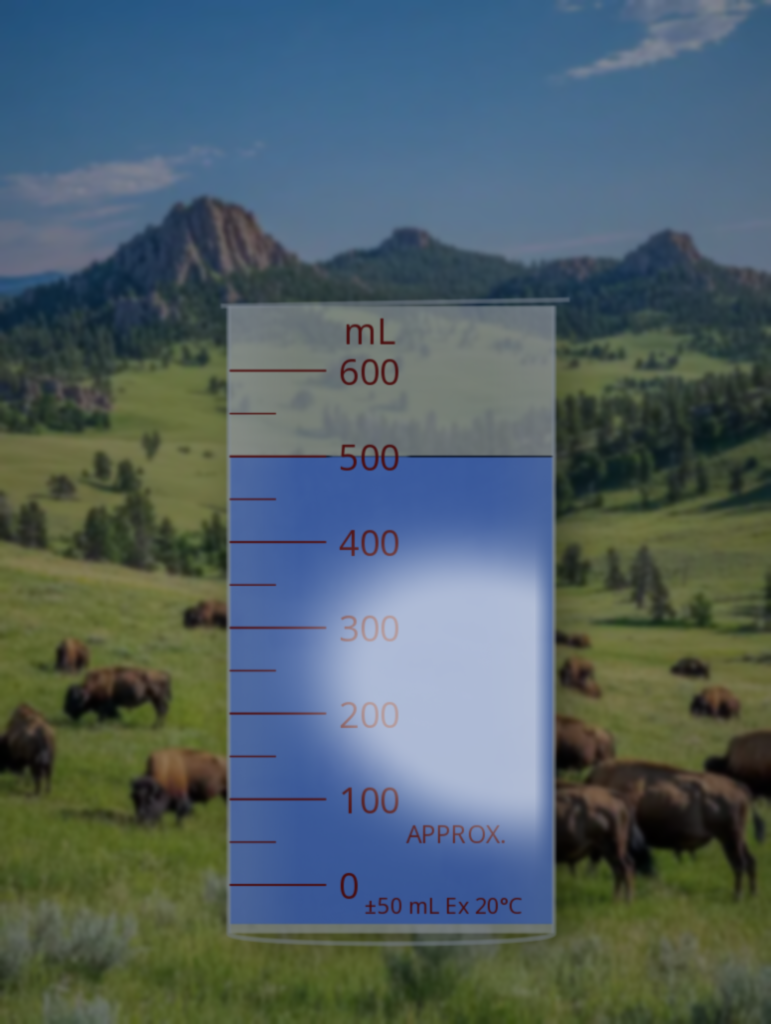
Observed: 500 mL
